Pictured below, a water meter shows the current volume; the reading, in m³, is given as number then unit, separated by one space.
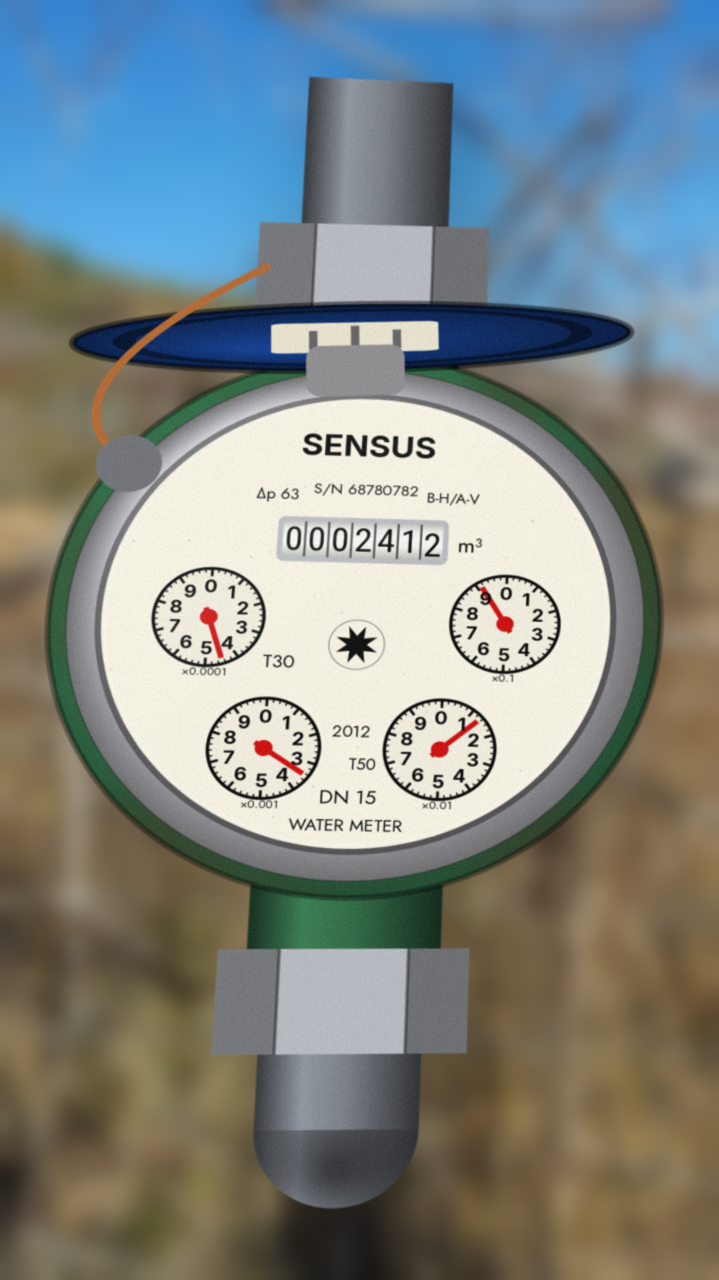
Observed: 2411.9134 m³
